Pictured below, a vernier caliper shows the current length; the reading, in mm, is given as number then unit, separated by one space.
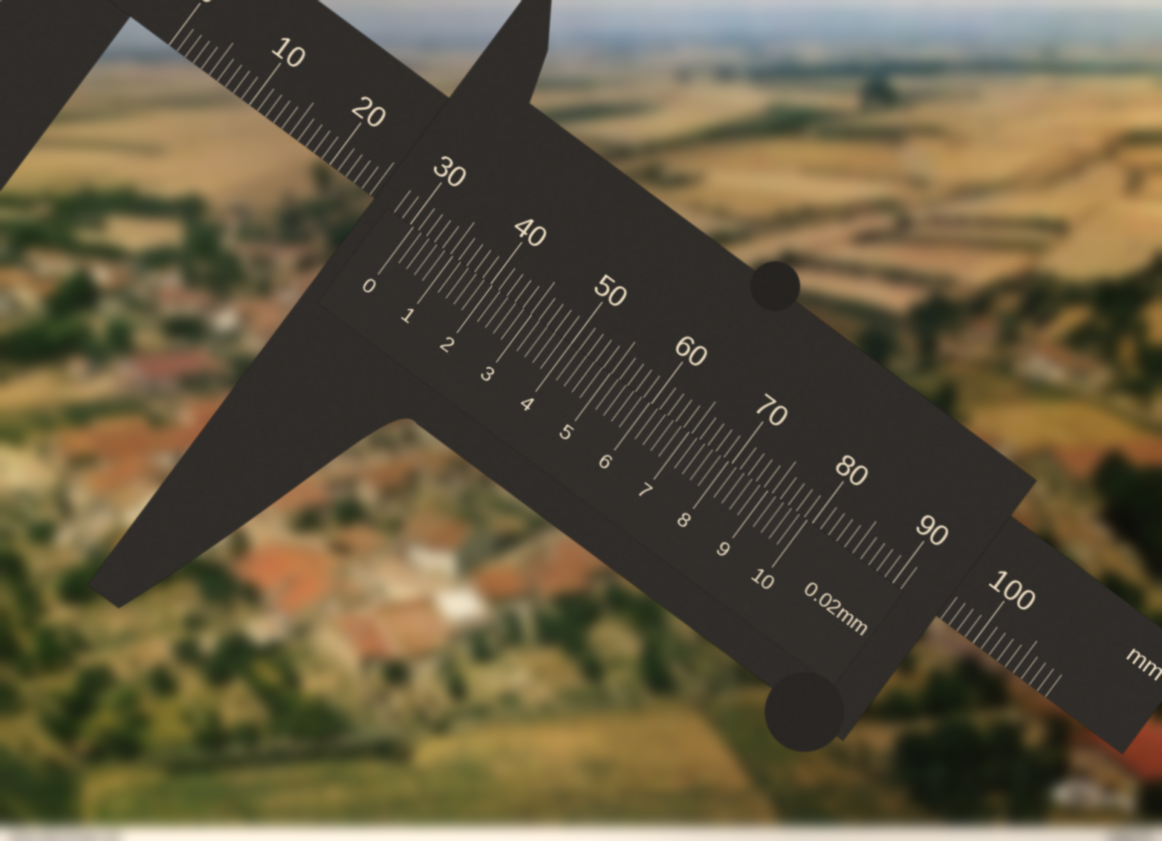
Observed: 30.4 mm
